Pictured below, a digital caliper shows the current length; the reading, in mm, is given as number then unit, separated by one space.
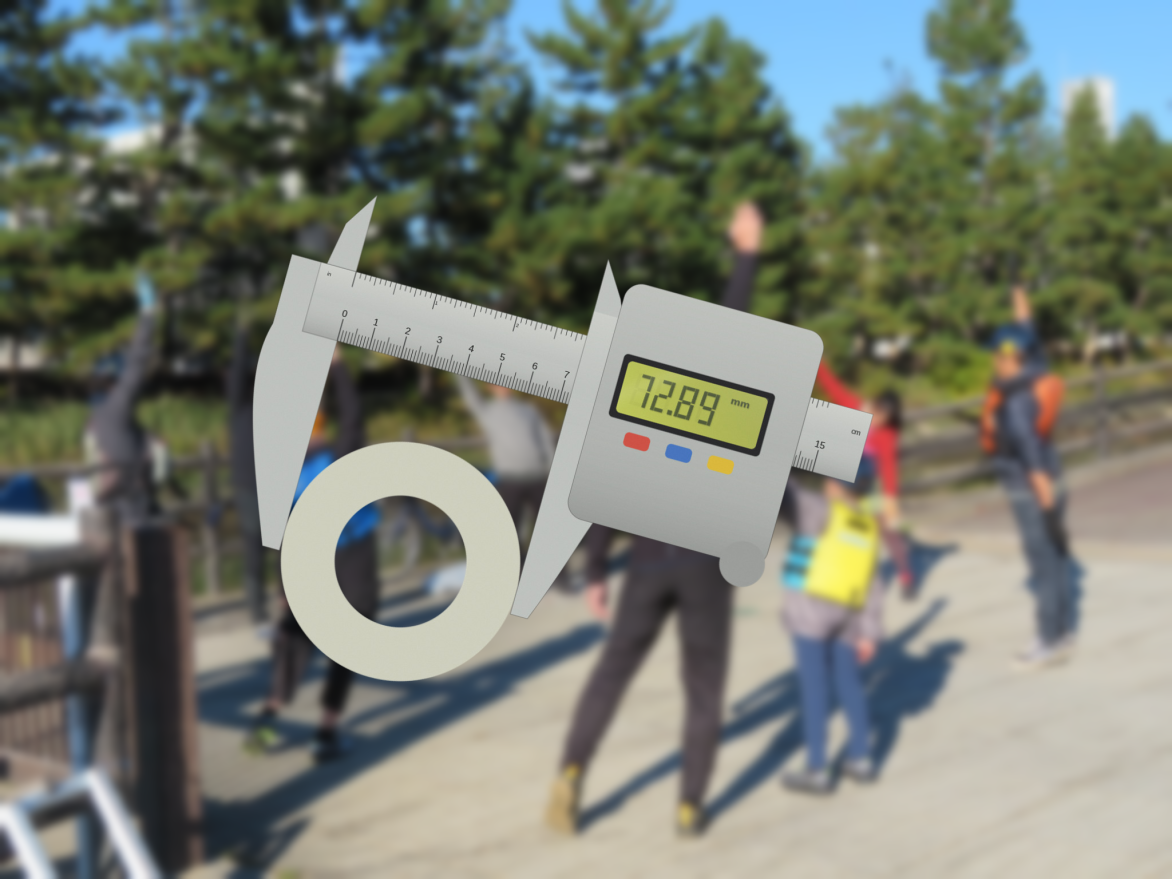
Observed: 72.89 mm
